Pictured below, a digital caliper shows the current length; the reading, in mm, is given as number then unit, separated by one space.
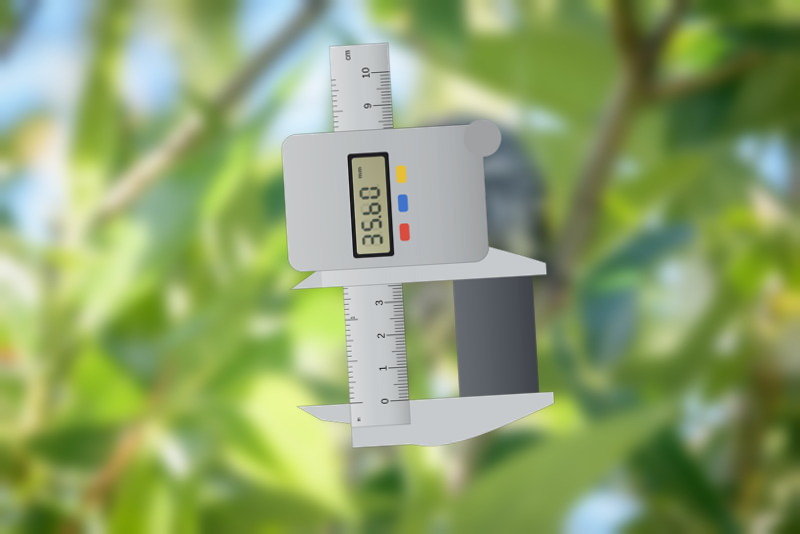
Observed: 35.60 mm
